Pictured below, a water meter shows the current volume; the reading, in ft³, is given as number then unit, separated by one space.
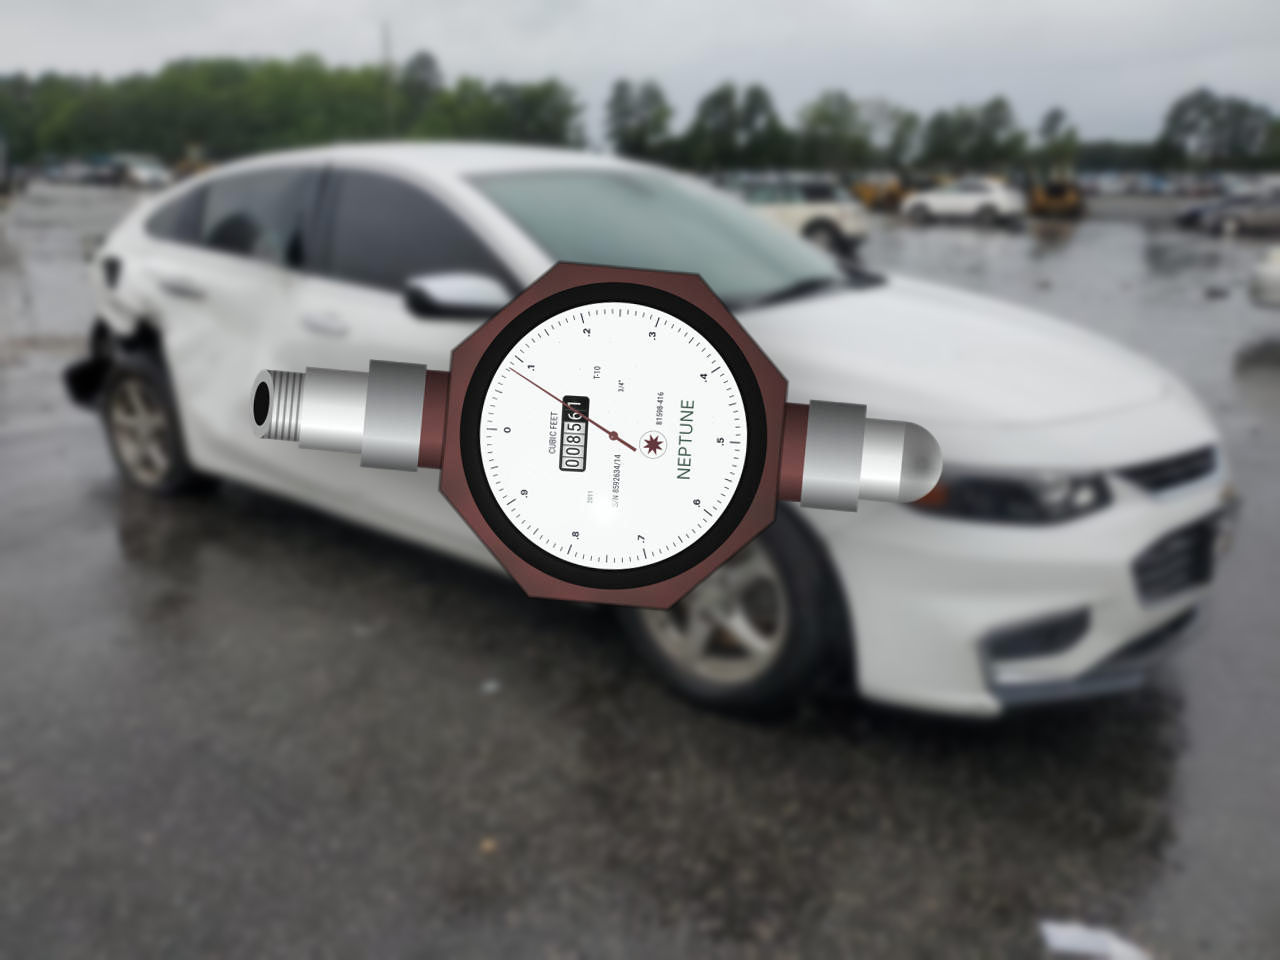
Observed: 8561.08 ft³
